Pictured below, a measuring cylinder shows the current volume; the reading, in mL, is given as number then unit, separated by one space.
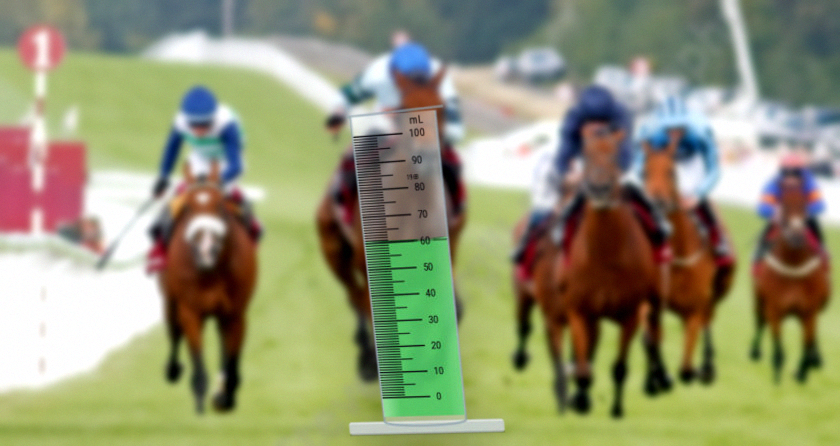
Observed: 60 mL
